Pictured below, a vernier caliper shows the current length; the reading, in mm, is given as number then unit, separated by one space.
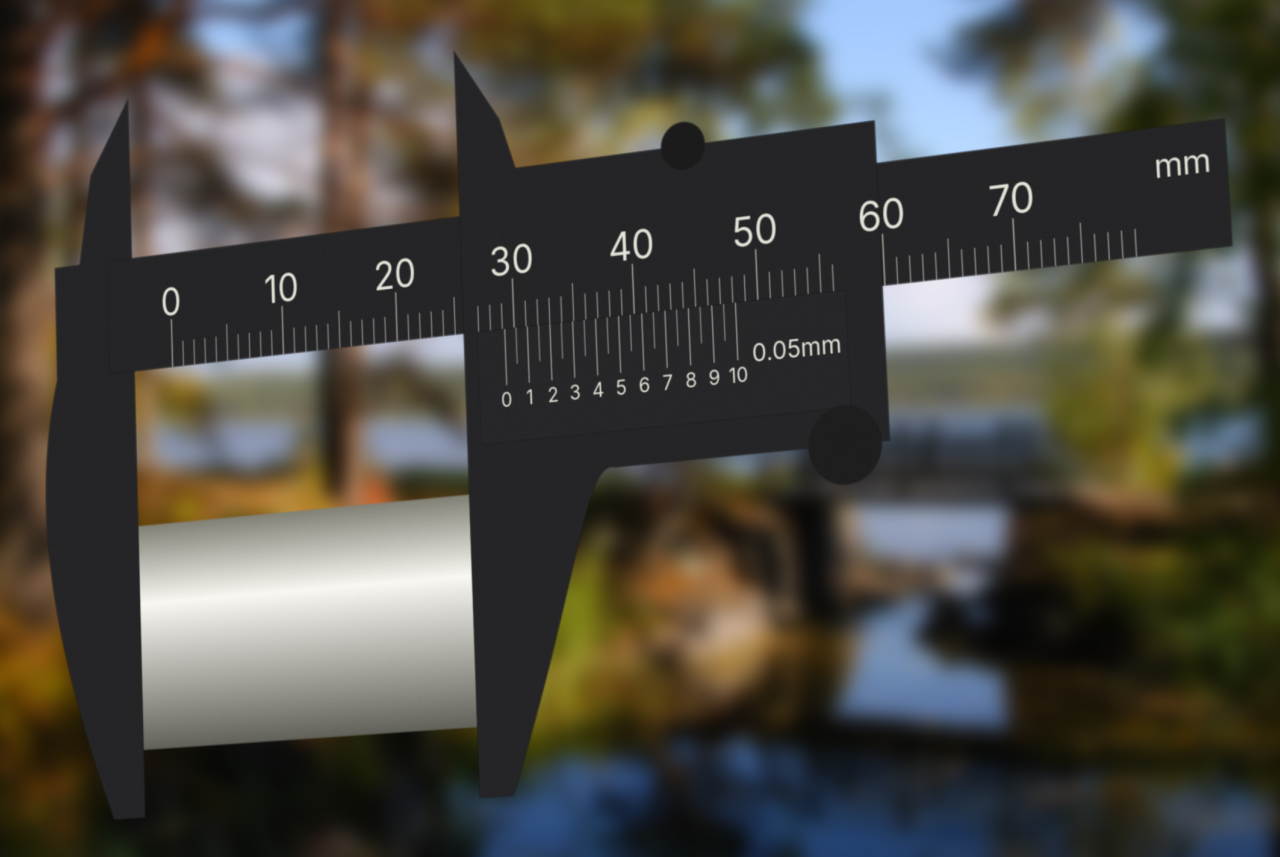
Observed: 29.2 mm
